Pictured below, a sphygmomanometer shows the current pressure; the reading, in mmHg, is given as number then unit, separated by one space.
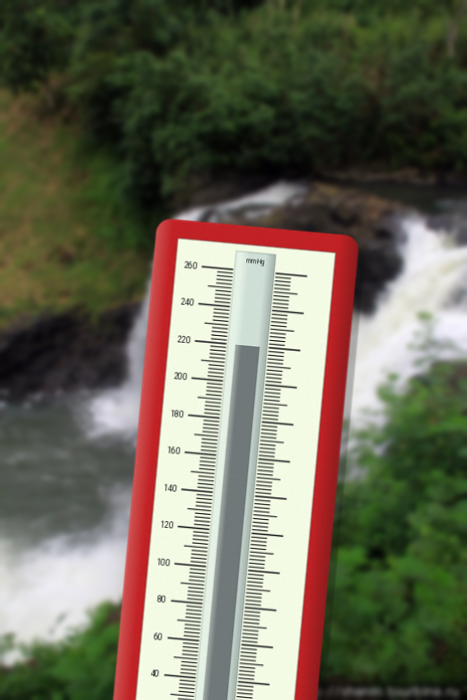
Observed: 220 mmHg
